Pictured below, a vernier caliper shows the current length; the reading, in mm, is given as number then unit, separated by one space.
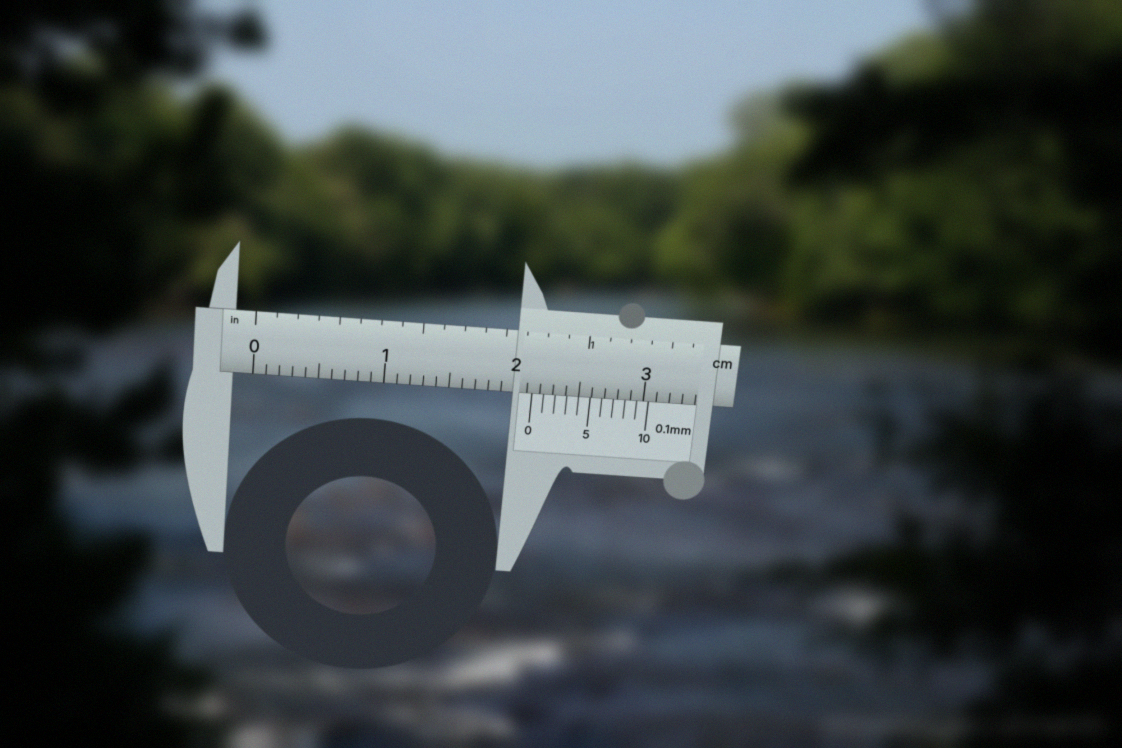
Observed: 21.4 mm
